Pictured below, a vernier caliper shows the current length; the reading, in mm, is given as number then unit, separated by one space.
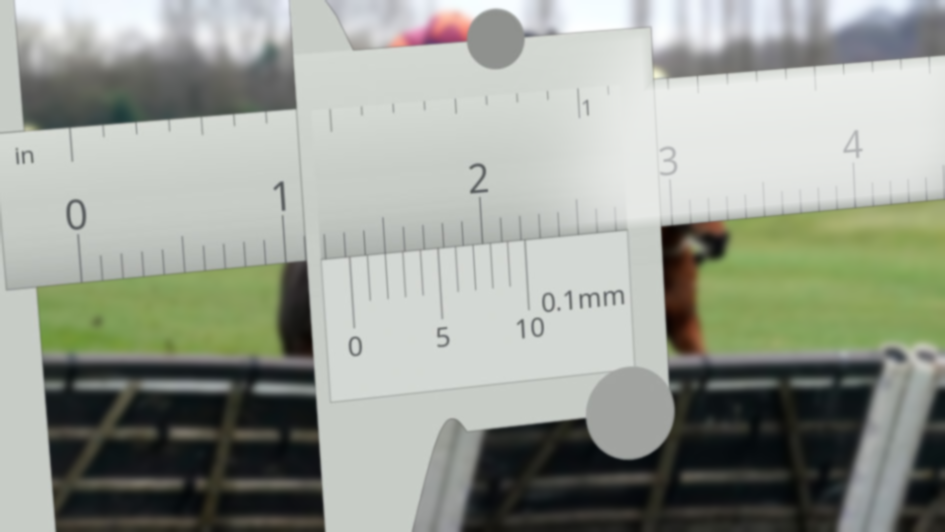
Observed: 13.2 mm
